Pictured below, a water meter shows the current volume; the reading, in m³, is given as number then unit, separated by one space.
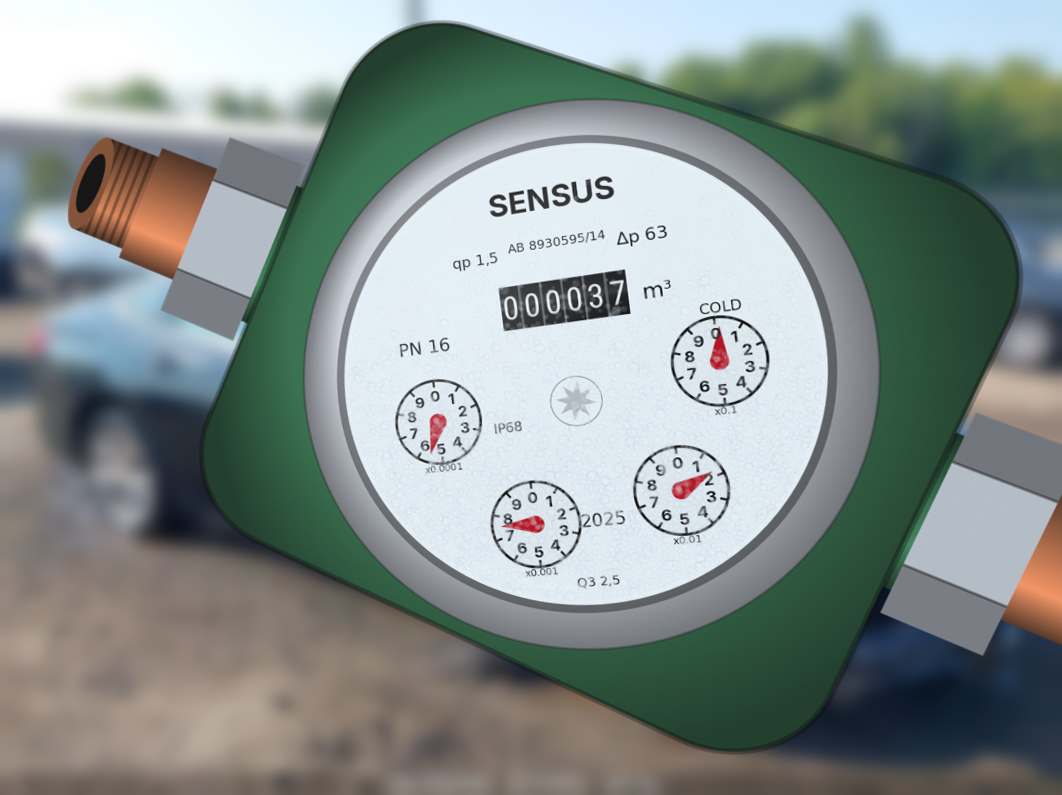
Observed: 37.0175 m³
